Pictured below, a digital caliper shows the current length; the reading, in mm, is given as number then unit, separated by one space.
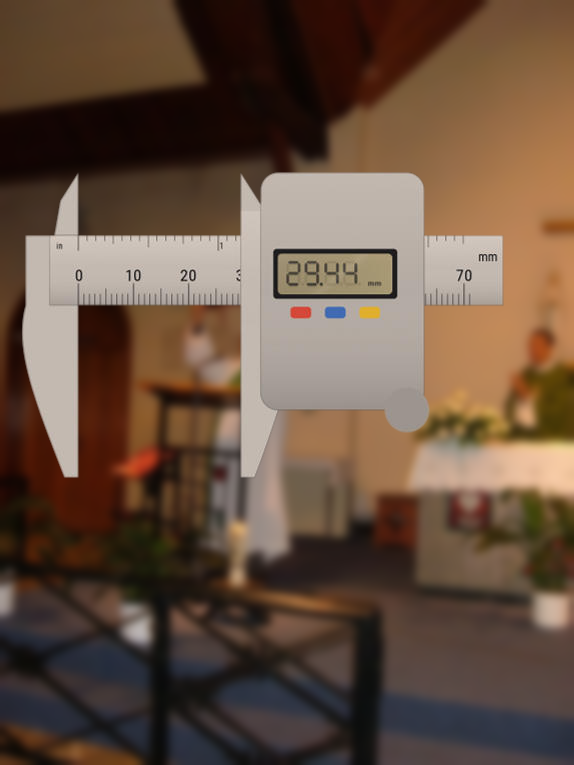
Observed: 29.44 mm
